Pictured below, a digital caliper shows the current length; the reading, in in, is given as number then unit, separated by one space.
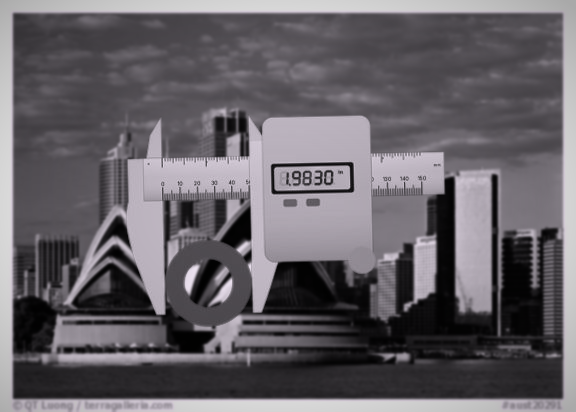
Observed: 1.9830 in
